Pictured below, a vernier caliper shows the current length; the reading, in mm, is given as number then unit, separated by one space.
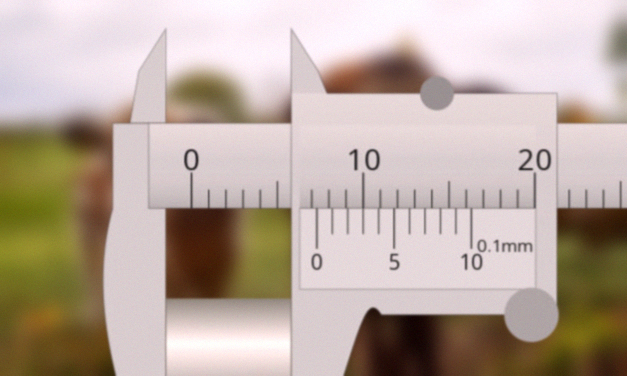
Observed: 7.3 mm
